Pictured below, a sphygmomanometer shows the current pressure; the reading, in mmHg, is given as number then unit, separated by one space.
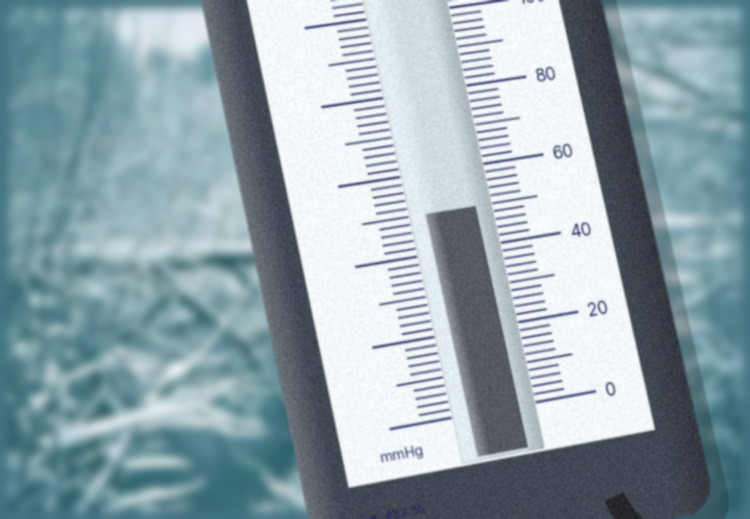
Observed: 50 mmHg
